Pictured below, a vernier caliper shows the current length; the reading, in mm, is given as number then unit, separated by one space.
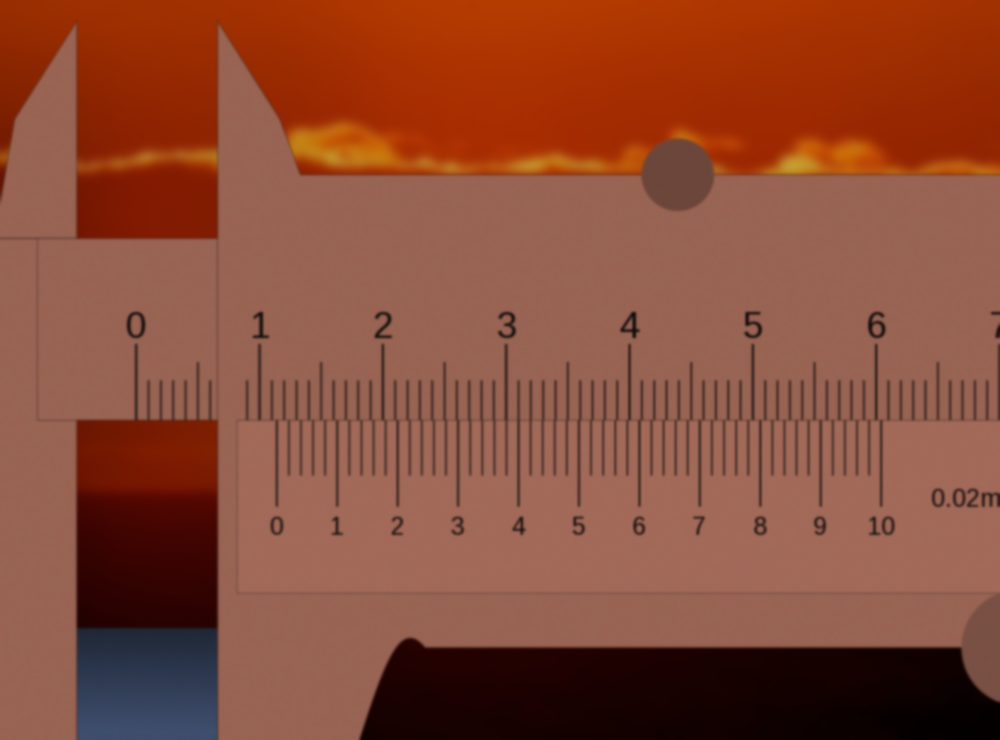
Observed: 11.4 mm
